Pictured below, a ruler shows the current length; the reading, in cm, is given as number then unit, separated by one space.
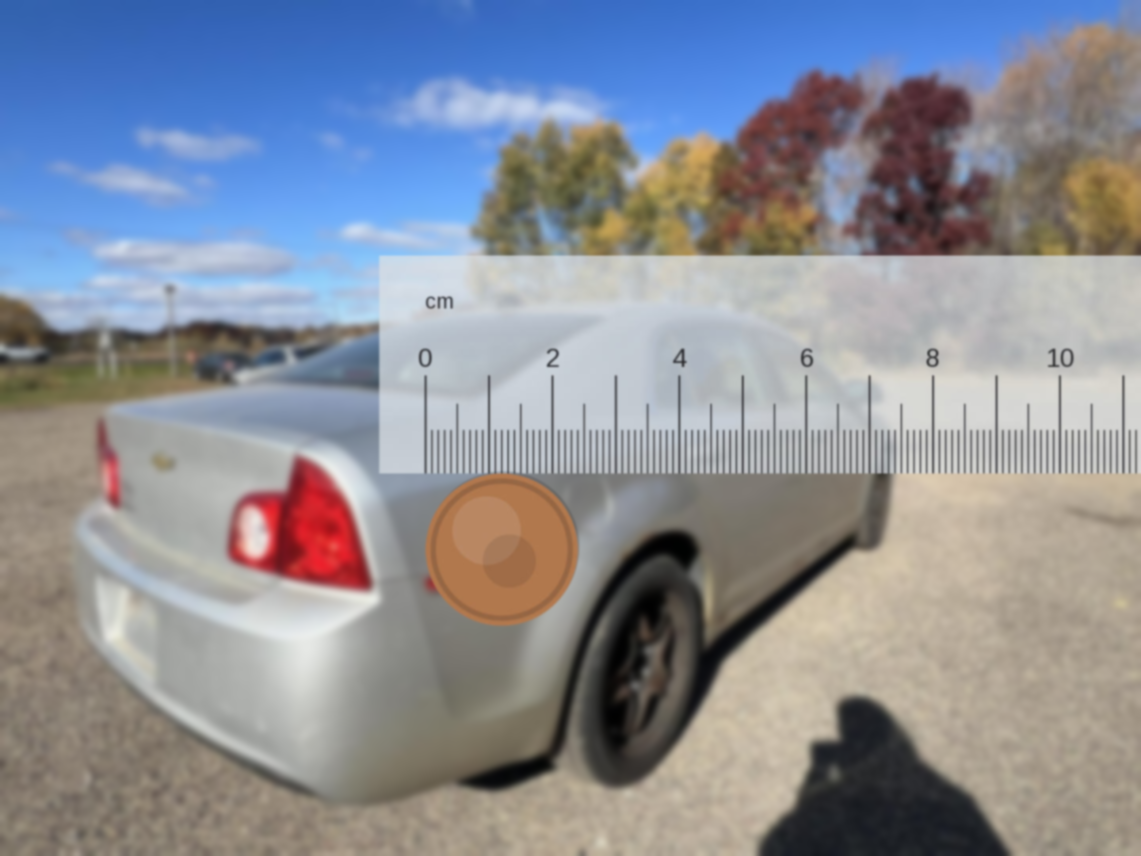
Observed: 2.4 cm
